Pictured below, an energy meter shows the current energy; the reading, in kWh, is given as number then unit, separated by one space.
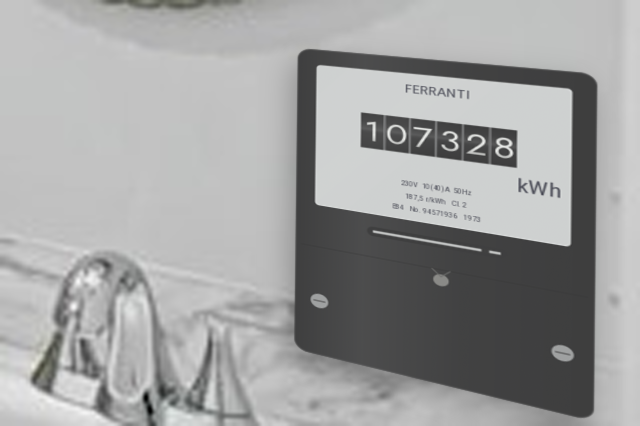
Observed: 107328 kWh
